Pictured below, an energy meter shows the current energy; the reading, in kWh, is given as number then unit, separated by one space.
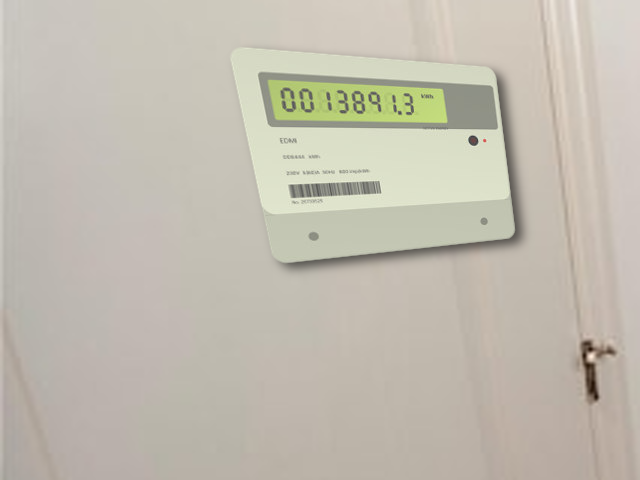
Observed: 13891.3 kWh
